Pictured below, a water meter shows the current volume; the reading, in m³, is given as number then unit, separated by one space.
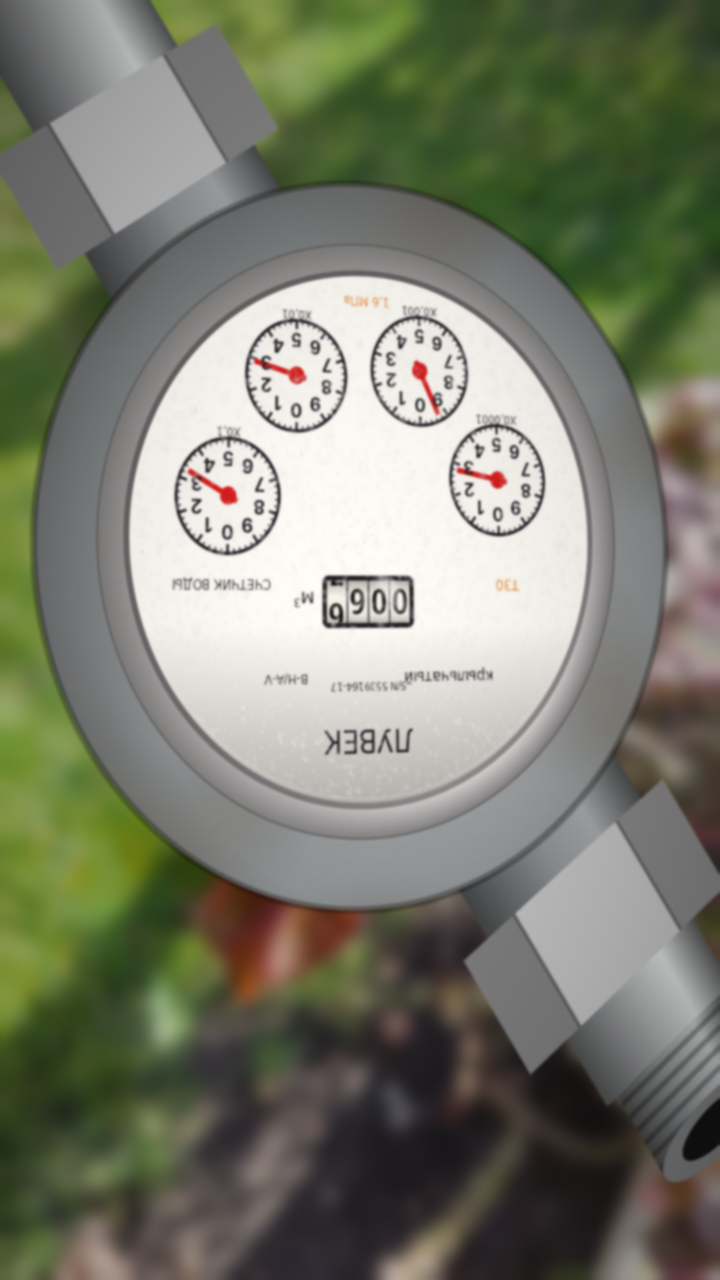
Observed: 66.3292 m³
